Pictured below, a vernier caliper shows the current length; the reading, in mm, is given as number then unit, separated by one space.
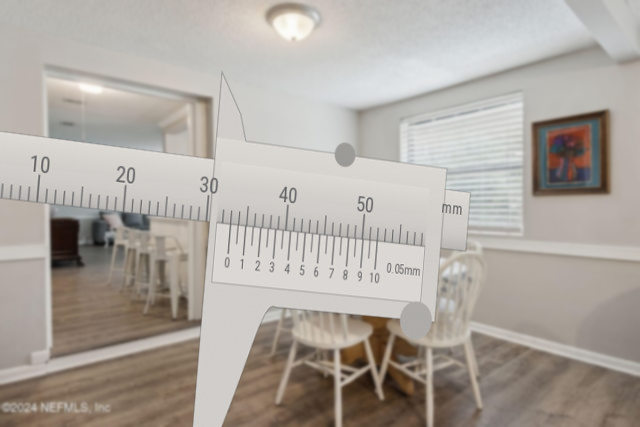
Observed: 33.0 mm
